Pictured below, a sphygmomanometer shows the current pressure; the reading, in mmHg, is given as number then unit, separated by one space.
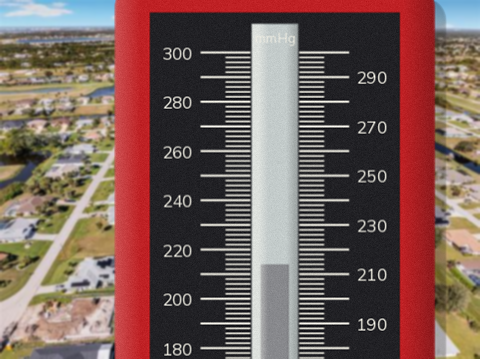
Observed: 214 mmHg
